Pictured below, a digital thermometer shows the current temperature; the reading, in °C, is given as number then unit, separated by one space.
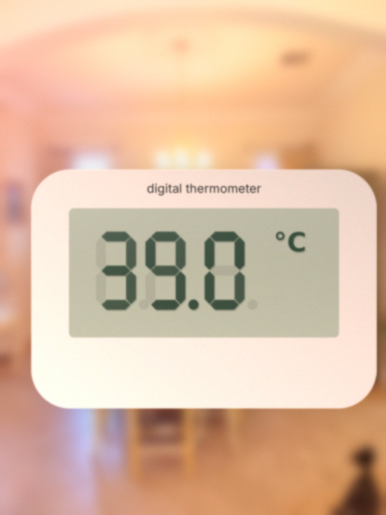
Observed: 39.0 °C
